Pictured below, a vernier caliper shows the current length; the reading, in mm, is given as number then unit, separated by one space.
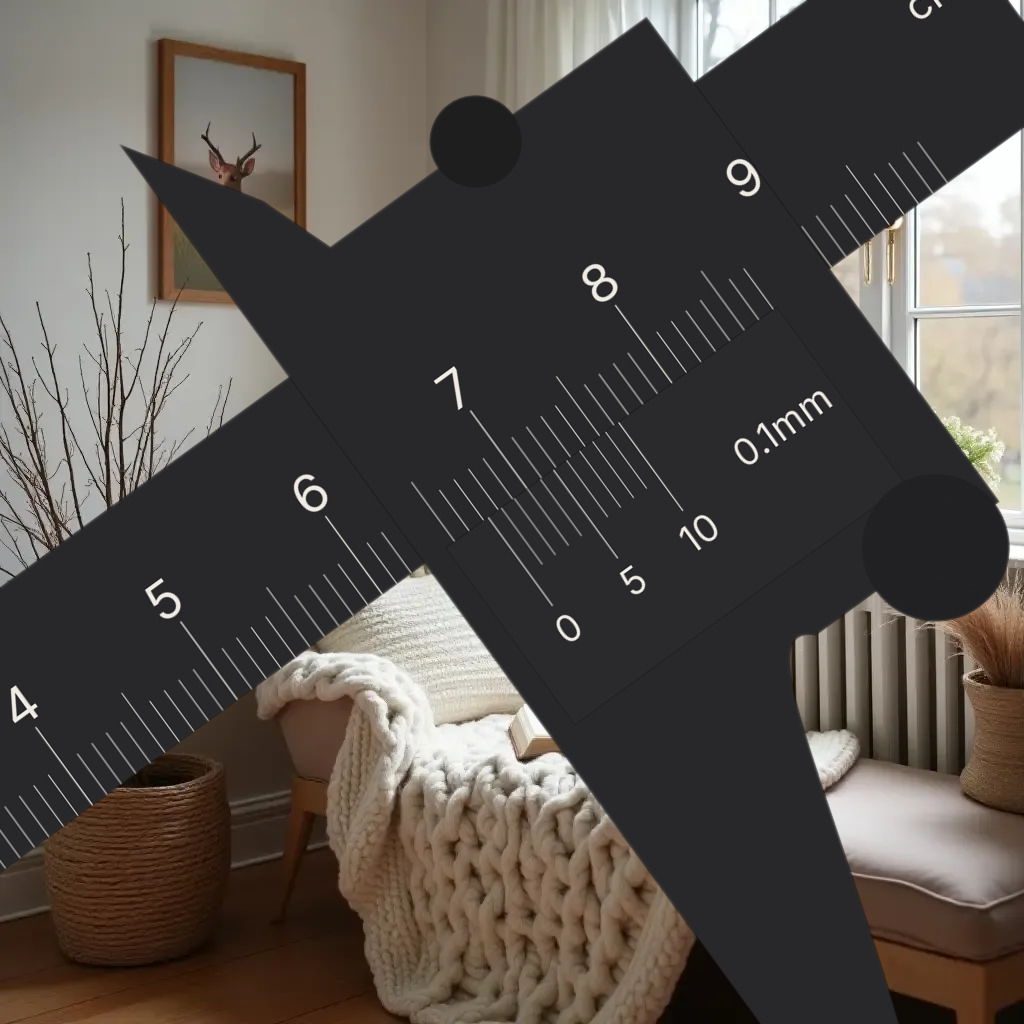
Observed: 67.3 mm
